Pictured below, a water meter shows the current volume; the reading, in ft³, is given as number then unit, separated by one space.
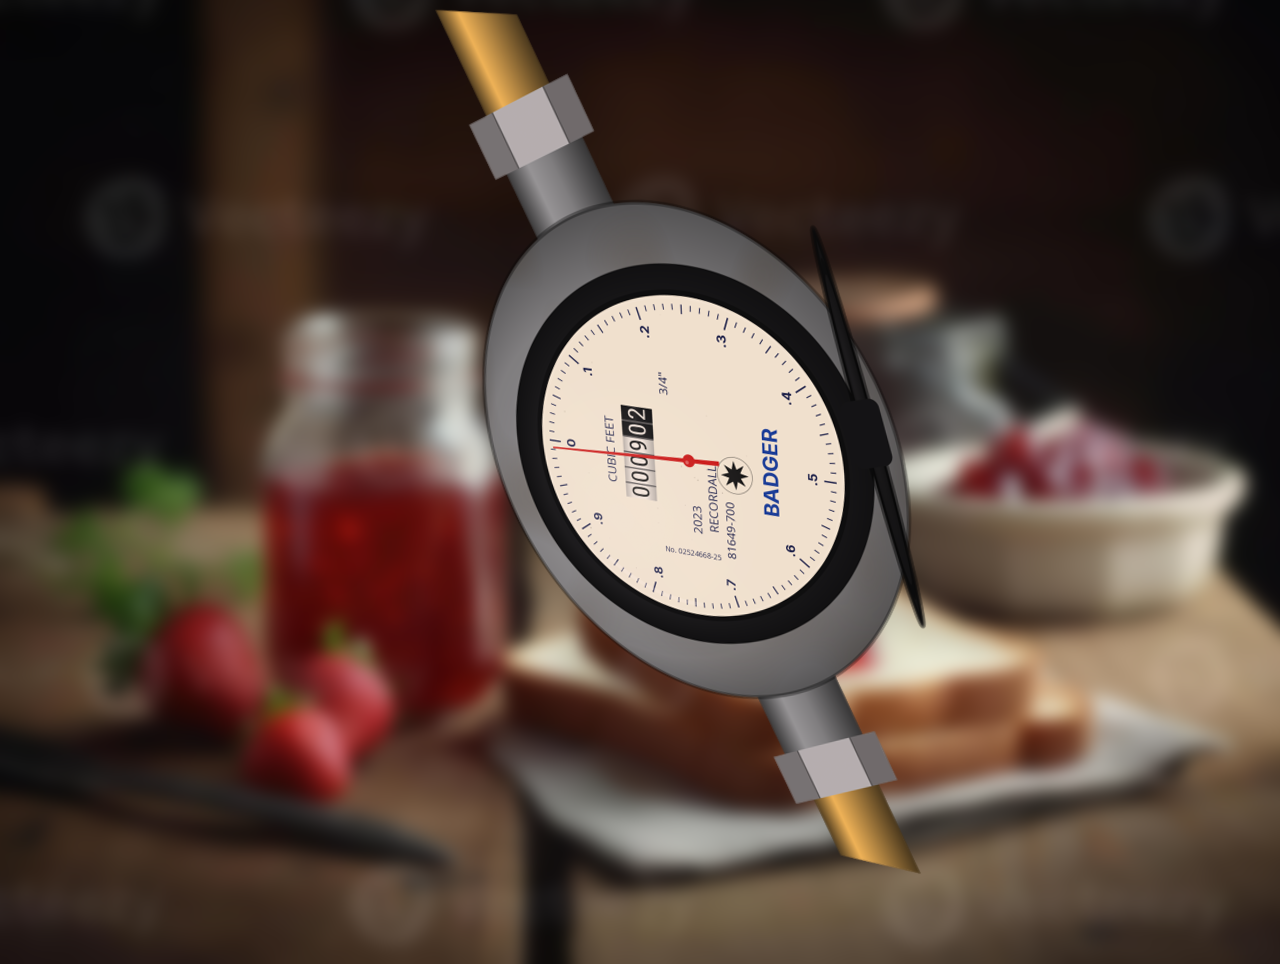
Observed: 901.99 ft³
